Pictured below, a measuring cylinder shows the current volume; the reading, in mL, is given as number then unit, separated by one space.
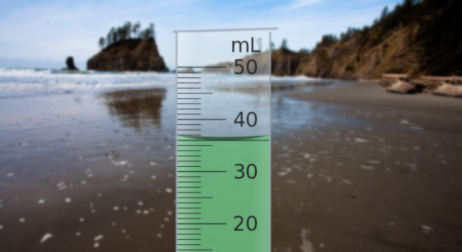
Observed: 36 mL
